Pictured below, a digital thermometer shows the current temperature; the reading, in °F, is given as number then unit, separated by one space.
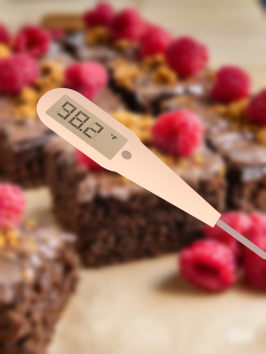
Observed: 98.2 °F
